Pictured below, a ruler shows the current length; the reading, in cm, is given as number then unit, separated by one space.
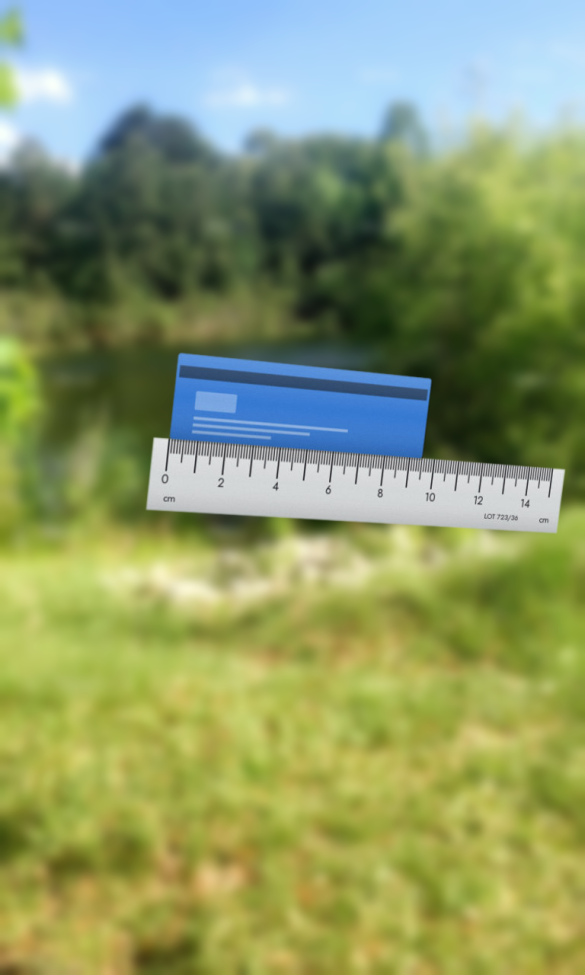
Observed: 9.5 cm
